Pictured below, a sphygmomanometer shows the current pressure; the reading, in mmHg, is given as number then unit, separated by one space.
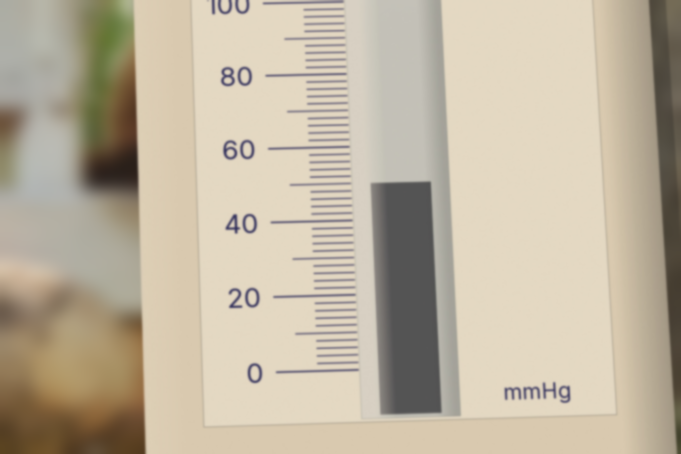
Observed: 50 mmHg
